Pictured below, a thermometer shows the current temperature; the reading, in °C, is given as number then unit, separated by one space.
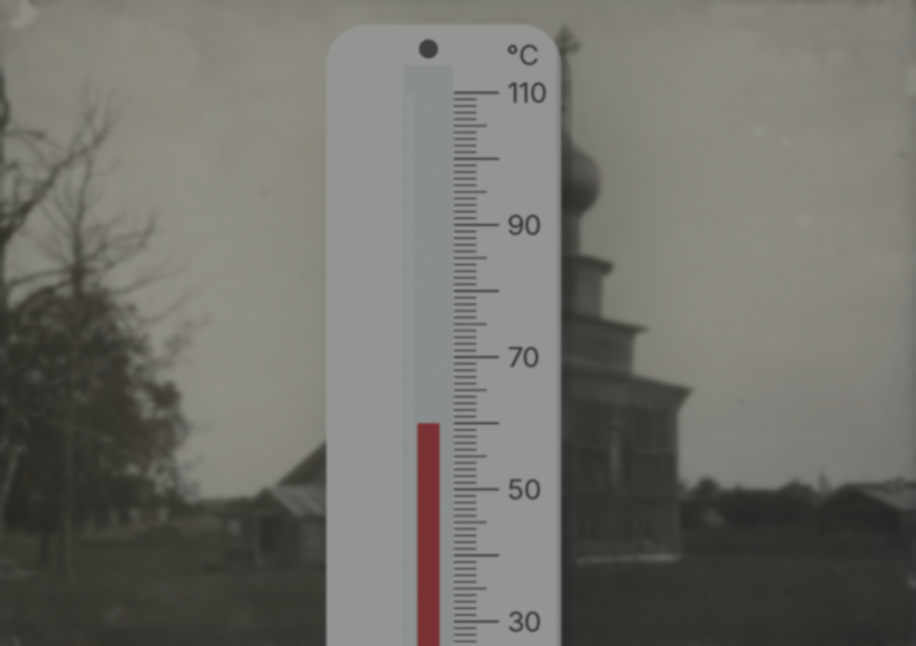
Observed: 60 °C
